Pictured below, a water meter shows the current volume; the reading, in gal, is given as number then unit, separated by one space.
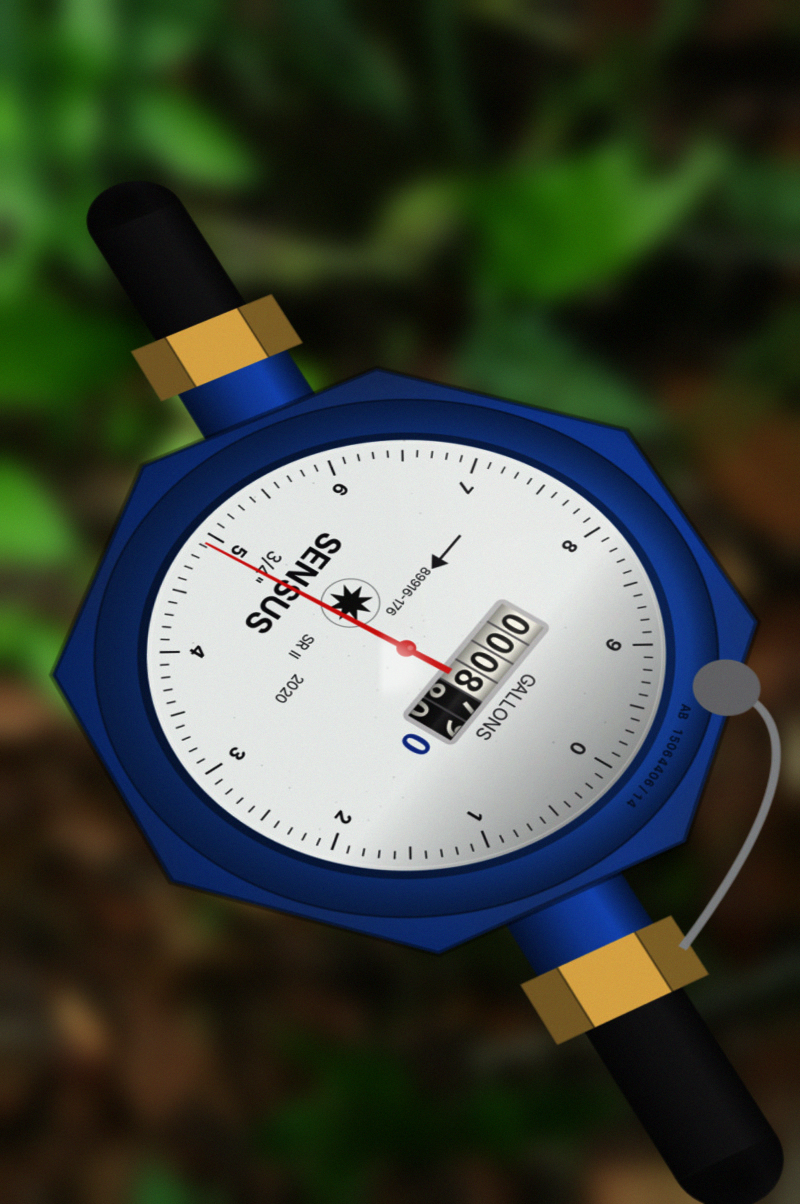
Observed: 8794.9 gal
